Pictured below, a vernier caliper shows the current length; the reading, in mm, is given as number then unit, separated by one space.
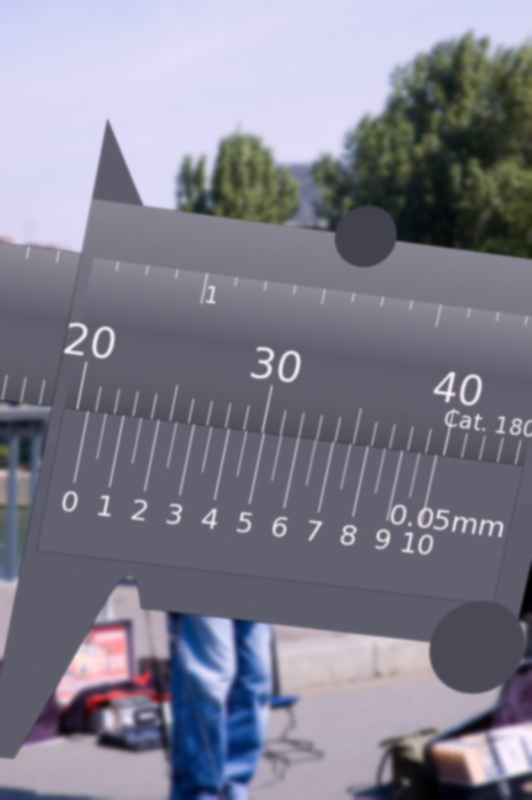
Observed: 20.6 mm
